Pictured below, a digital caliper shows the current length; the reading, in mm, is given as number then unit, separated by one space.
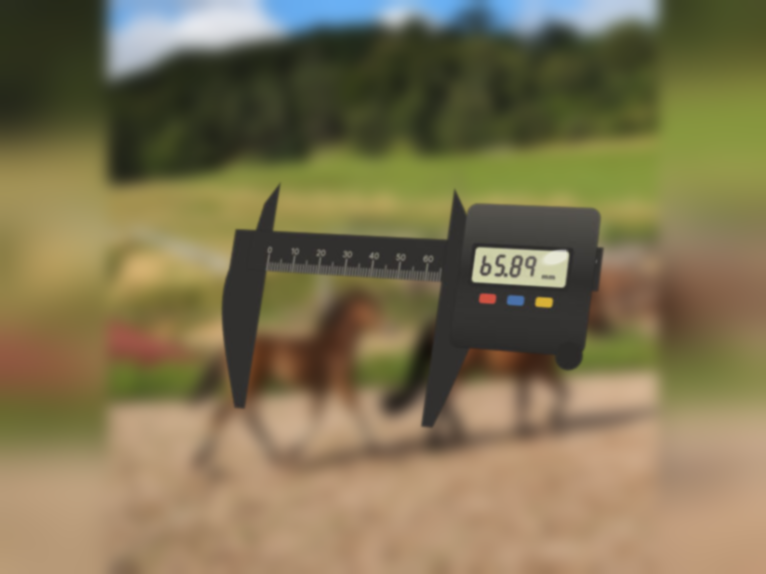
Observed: 65.89 mm
